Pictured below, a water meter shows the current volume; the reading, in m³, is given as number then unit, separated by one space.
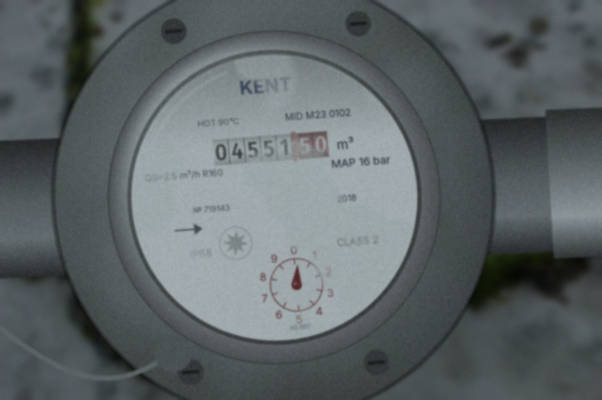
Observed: 4551.500 m³
